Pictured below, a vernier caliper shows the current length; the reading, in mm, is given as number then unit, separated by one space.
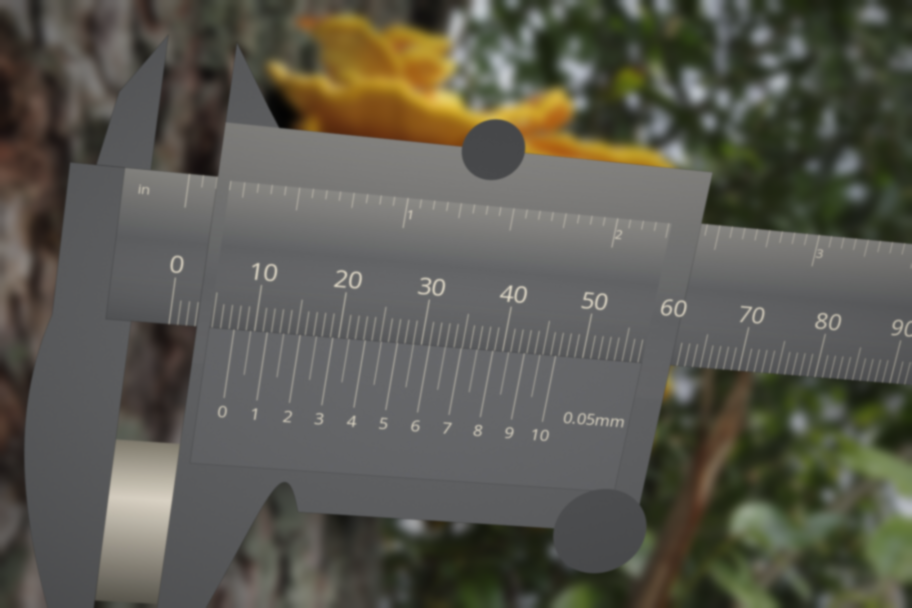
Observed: 7.6 mm
